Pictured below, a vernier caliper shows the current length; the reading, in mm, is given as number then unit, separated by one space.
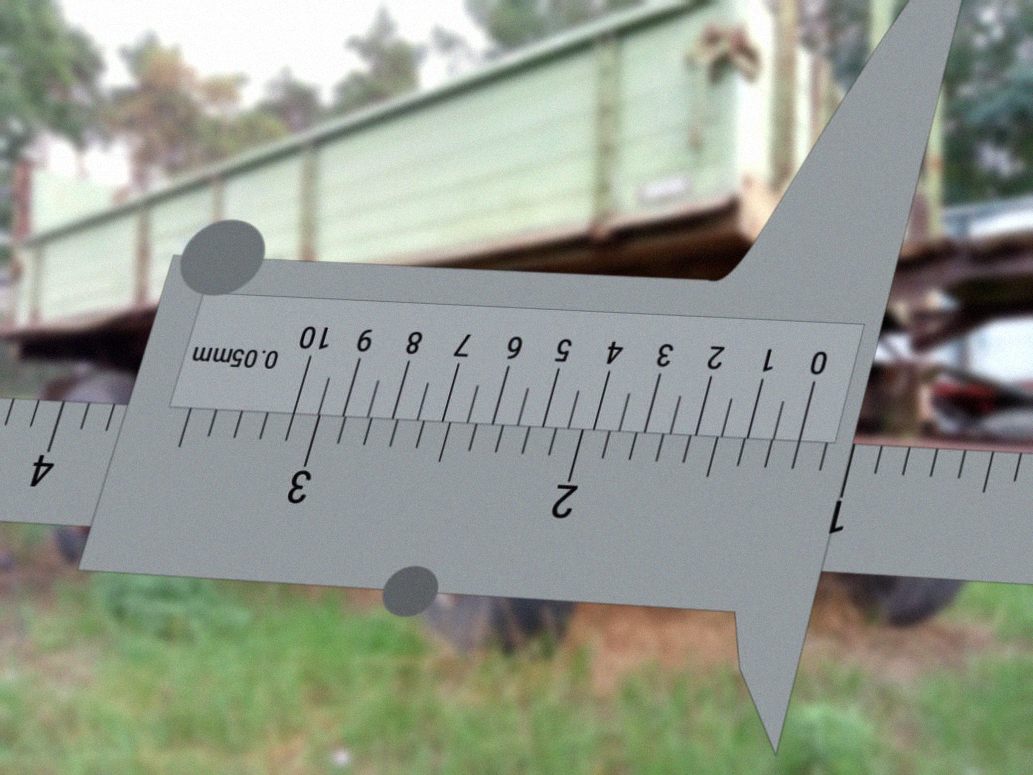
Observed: 12.00 mm
